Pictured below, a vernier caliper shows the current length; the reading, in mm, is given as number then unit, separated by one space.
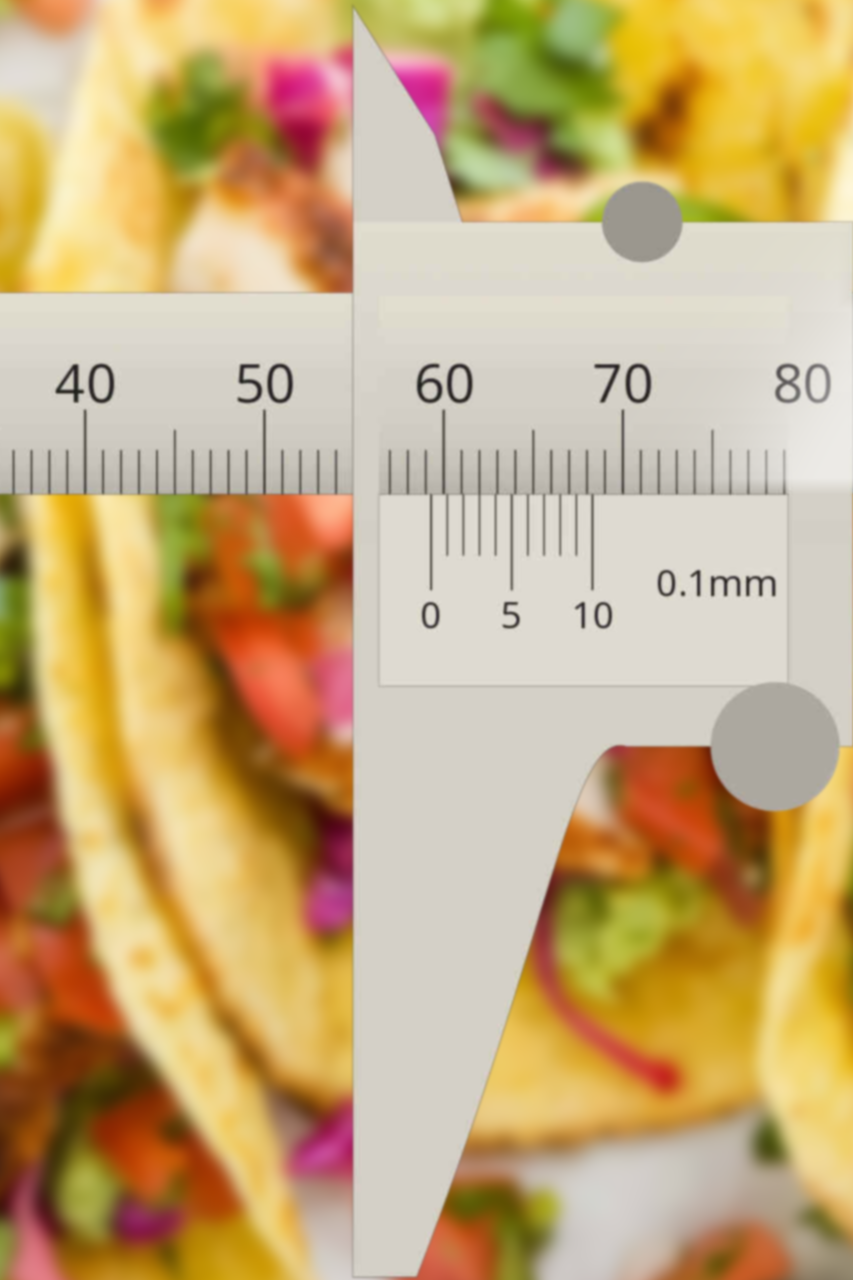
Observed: 59.3 mm
